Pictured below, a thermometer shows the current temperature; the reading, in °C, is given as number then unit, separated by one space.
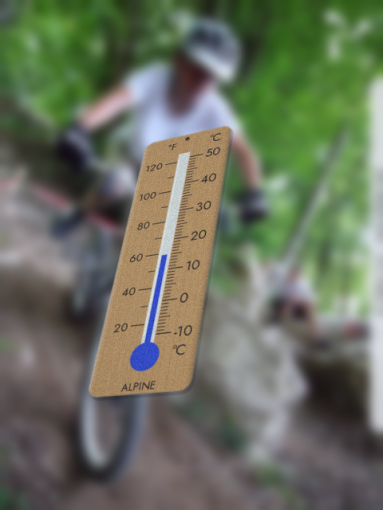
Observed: 15 °C
